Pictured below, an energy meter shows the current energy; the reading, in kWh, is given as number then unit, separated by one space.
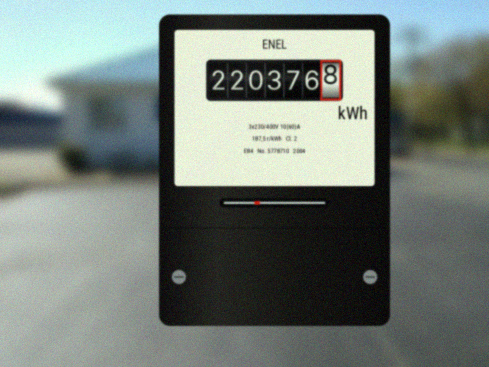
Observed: 220376.8 kWh
